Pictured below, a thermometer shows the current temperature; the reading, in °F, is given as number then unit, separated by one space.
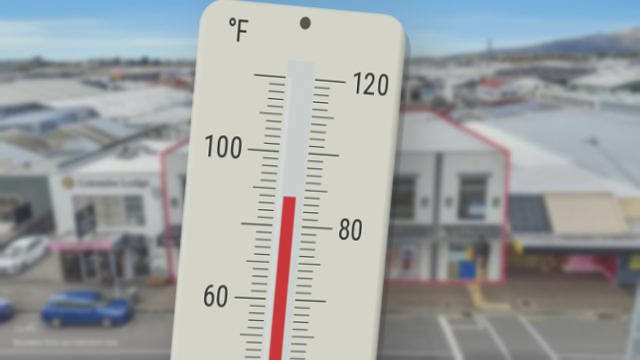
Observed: 88 °F
